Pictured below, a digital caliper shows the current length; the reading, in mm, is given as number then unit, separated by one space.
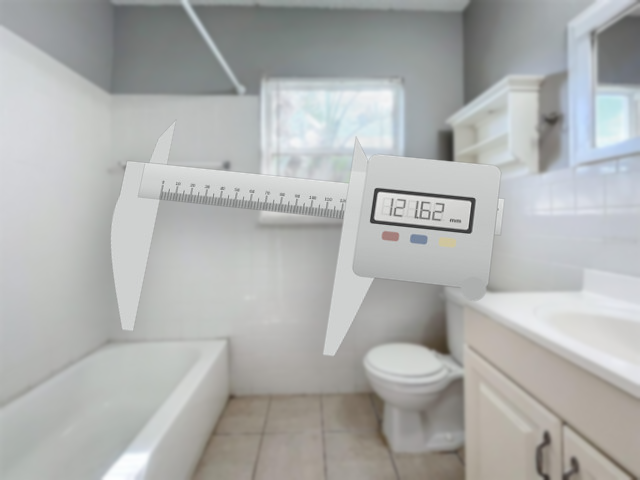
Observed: 121.62 mm
